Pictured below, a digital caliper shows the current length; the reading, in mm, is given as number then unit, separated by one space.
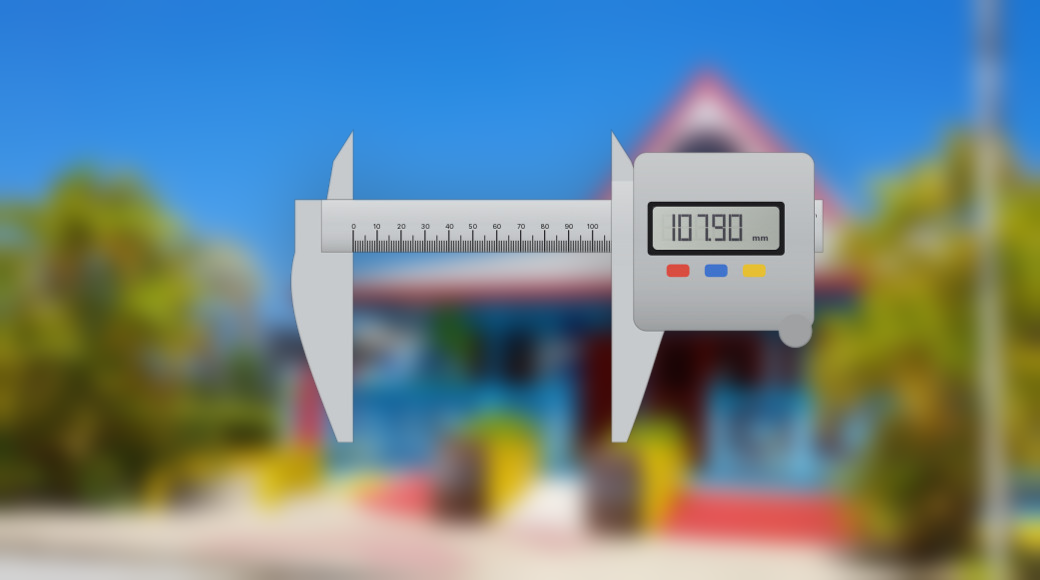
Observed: 107.90 mm
